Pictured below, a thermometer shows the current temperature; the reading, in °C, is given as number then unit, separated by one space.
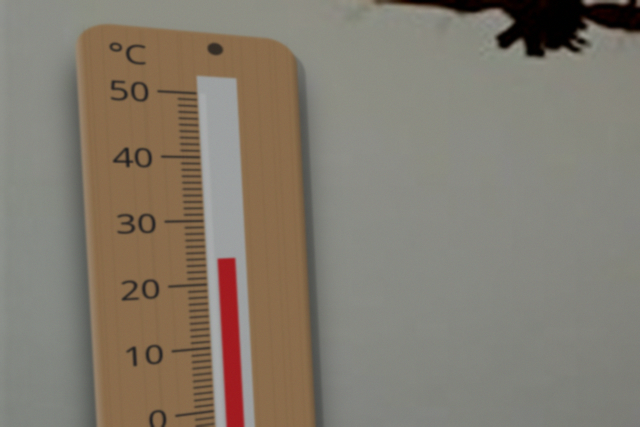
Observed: 24 °C
